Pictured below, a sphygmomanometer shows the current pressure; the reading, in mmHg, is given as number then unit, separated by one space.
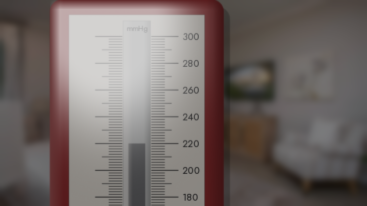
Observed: 220 mmHg
